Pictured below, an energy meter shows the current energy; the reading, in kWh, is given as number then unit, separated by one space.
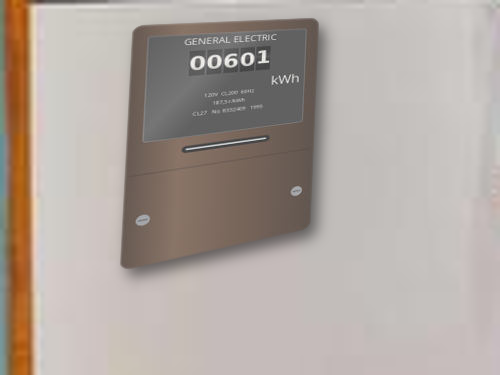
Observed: 601 kWh
